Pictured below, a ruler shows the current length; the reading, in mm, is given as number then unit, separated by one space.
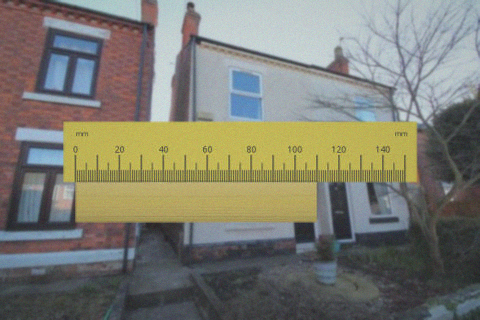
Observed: 110 mm
